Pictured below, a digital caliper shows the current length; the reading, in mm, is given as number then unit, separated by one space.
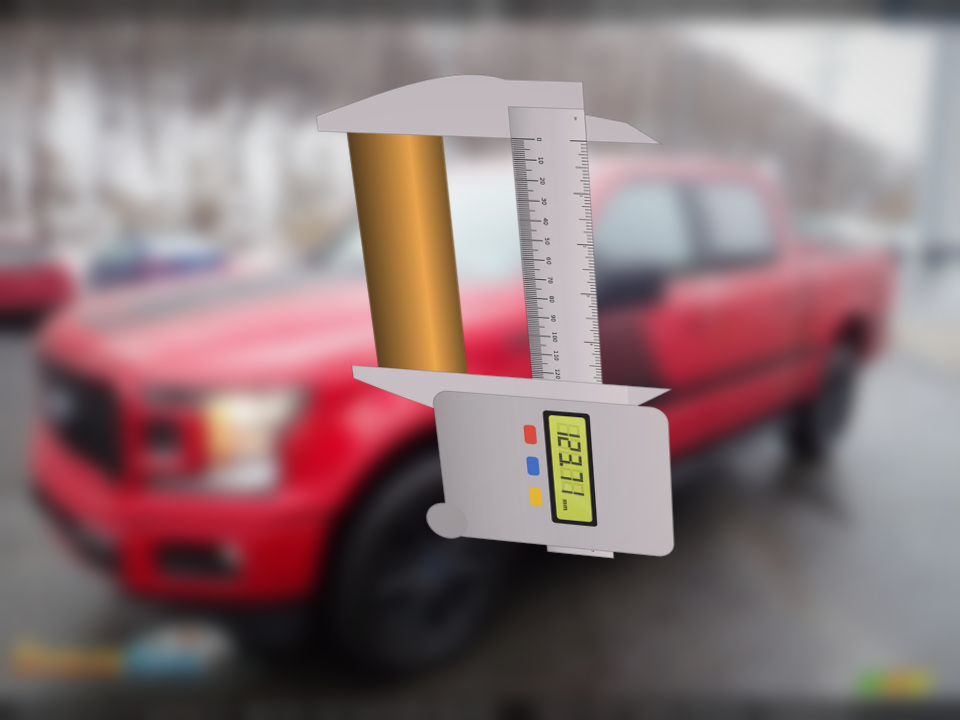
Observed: 123.71 mm
